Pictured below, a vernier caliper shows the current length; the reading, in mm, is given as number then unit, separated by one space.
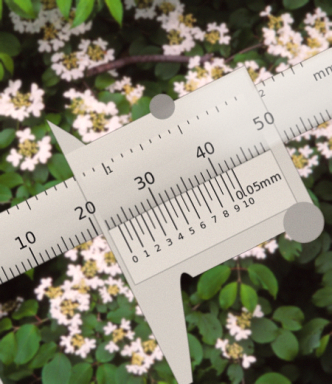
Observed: 23.4 mm
